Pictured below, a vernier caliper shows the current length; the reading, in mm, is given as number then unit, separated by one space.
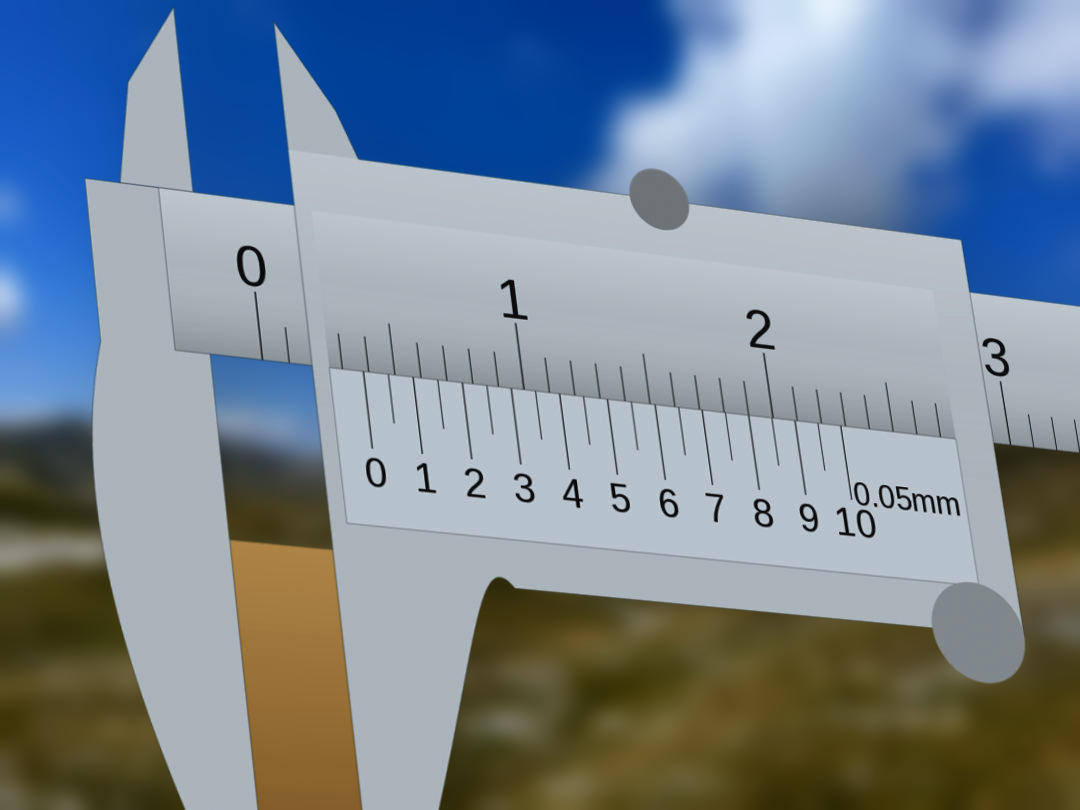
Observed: 3.80 mm
